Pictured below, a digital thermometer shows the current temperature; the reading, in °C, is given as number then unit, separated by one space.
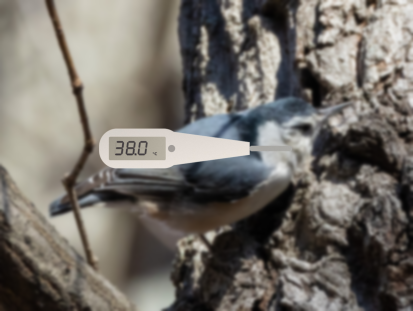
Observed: 38.0 °C
